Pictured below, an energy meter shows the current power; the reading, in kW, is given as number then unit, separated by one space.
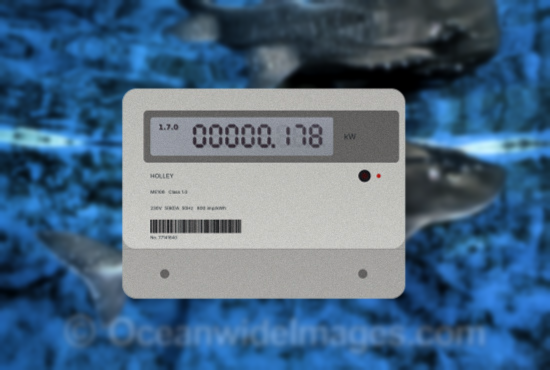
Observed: 0.178 kW
